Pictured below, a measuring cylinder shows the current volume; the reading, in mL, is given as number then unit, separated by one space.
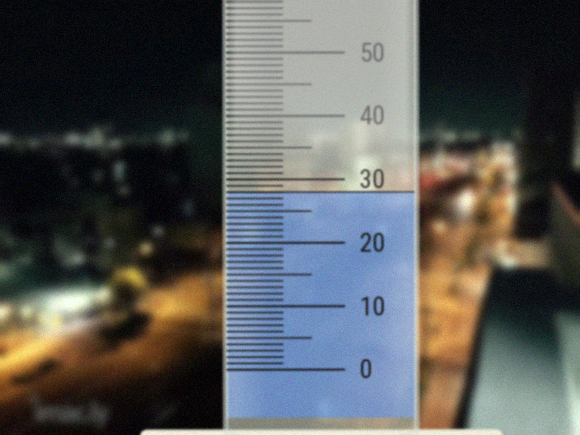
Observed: 28 mL
